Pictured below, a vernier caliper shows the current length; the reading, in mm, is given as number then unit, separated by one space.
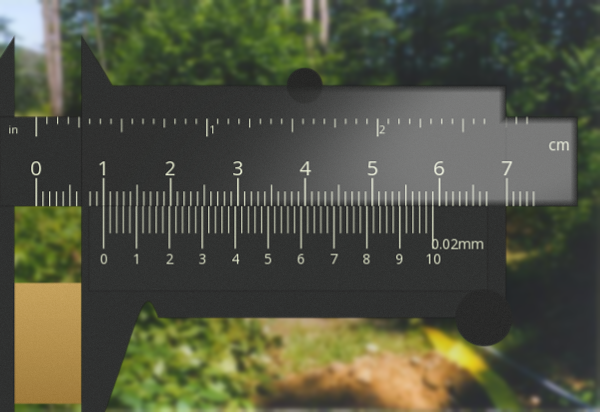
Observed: 10.0 mm
